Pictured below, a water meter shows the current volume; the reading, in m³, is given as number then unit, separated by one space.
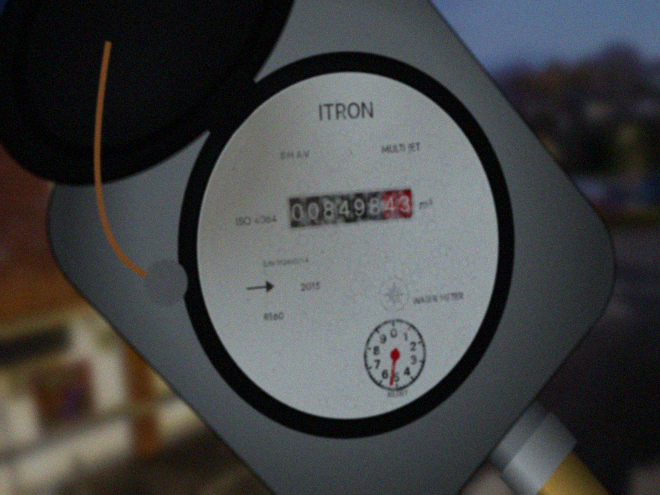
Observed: 8498.435 m³
